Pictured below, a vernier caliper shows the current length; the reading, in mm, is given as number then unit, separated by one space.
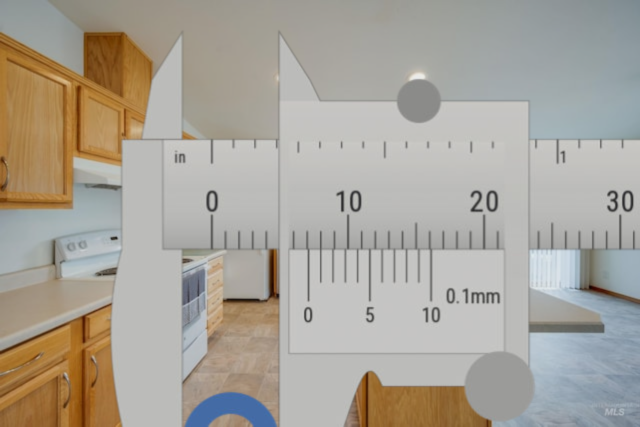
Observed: 7.1 mm
